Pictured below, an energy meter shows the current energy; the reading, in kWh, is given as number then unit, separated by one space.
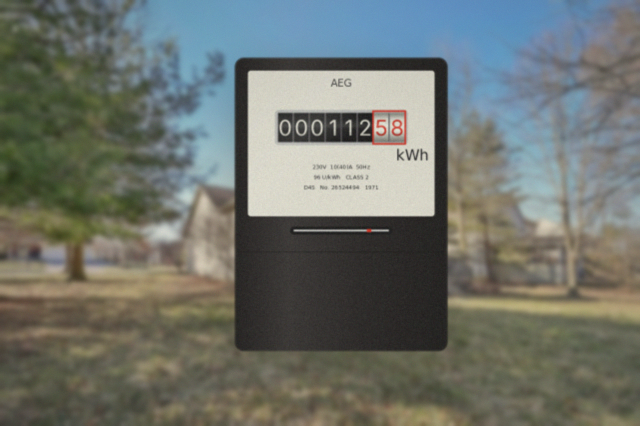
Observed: 112.58 kWh
